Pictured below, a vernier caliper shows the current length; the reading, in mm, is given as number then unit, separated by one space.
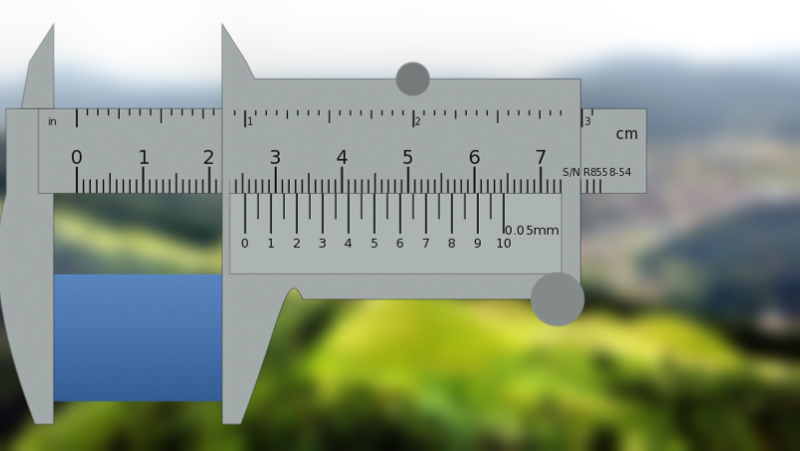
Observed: 25.4 mm
